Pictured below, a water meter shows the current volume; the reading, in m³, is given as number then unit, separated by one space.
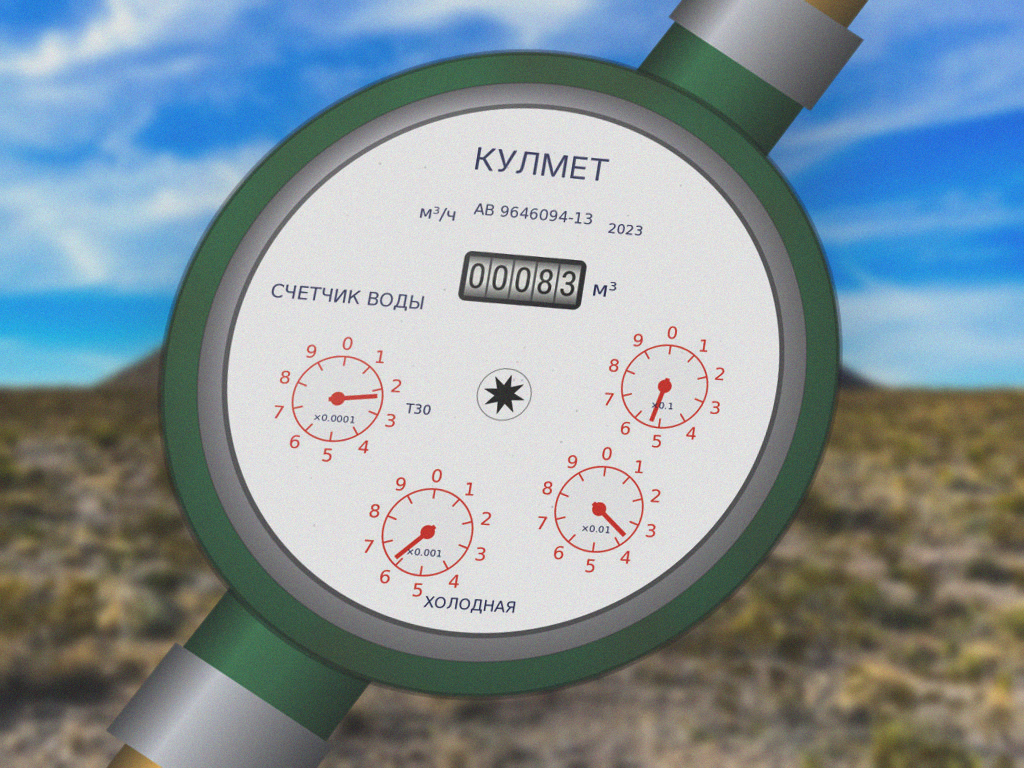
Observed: 83.5362 m³
